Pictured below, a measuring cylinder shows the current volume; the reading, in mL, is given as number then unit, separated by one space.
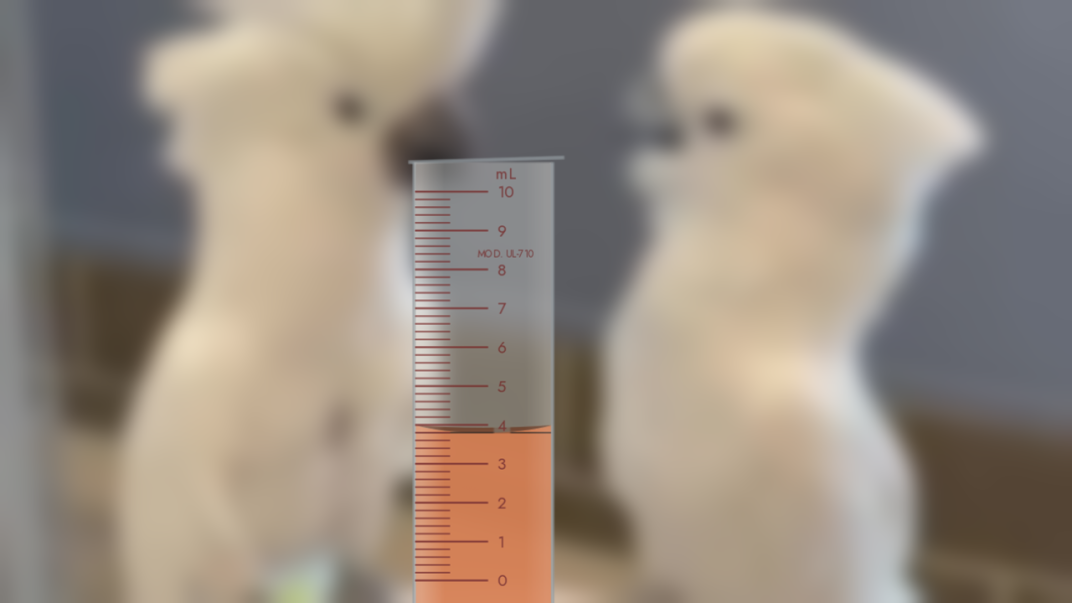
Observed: 3.8 mL
